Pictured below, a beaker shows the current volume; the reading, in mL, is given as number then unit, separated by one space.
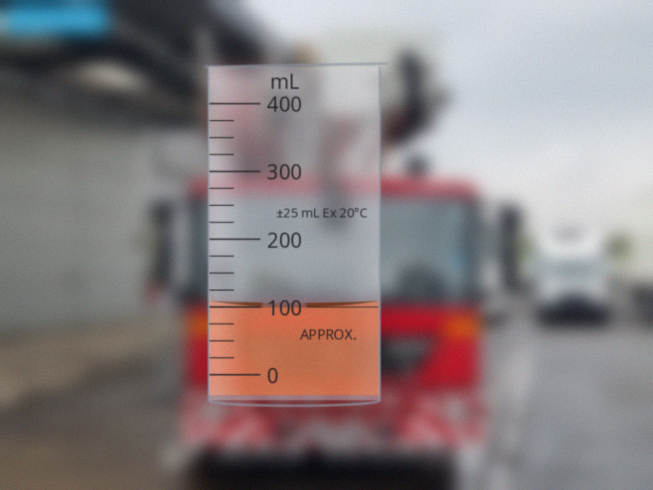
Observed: 100 mL
